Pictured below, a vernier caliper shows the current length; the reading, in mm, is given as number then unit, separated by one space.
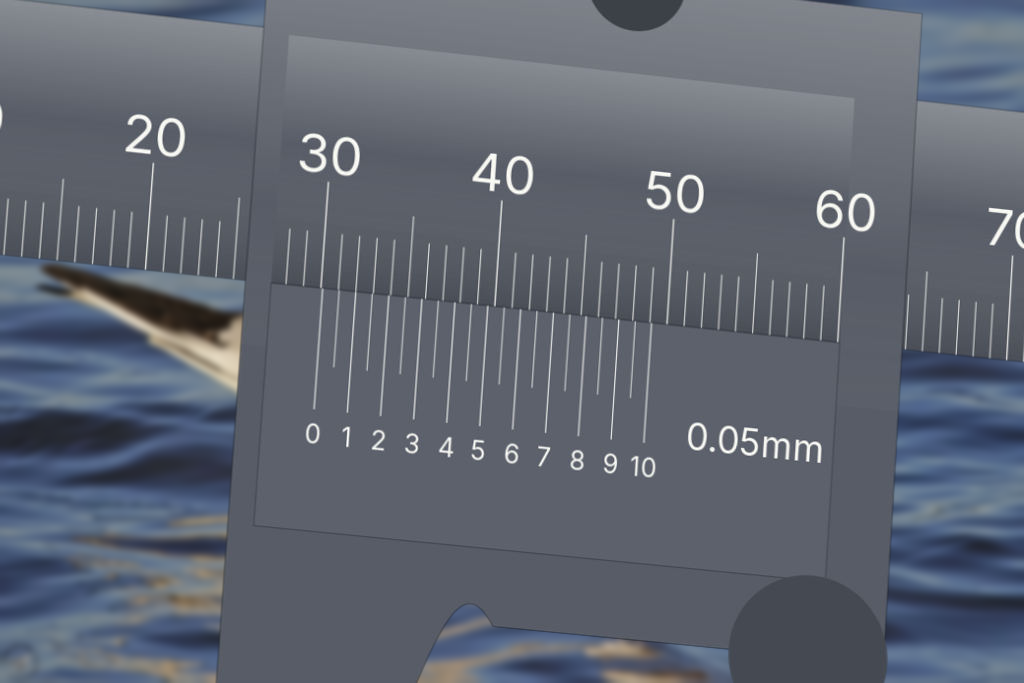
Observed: 30.1 mm
